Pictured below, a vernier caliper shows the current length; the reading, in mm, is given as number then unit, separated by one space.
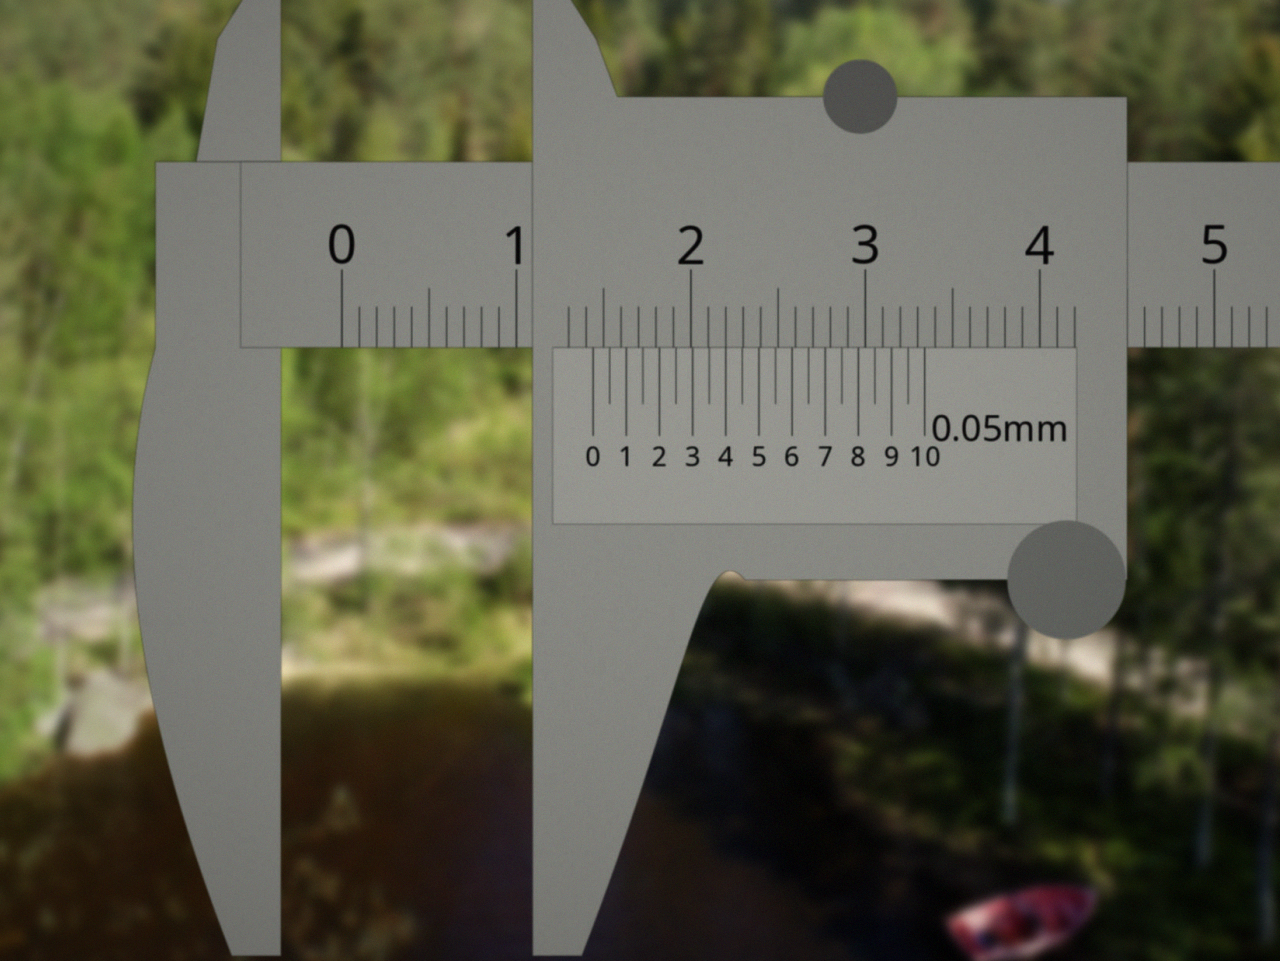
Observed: 14.4 mm
